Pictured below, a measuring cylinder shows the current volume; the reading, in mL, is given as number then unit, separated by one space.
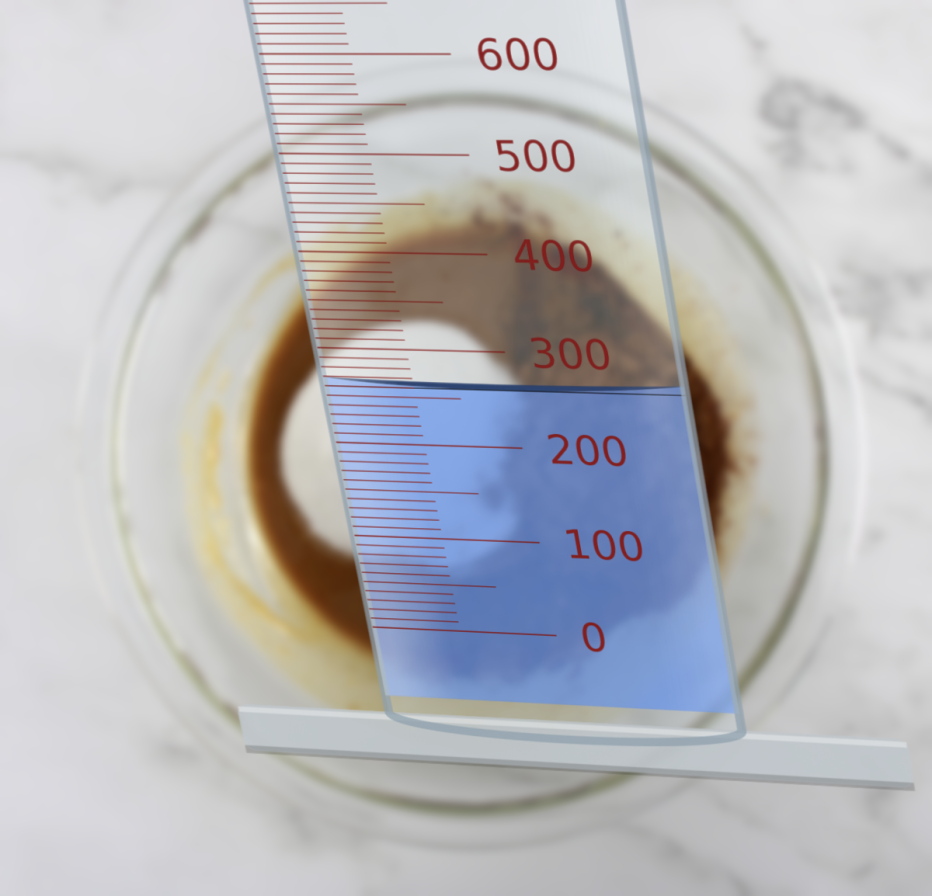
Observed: 260 mL
